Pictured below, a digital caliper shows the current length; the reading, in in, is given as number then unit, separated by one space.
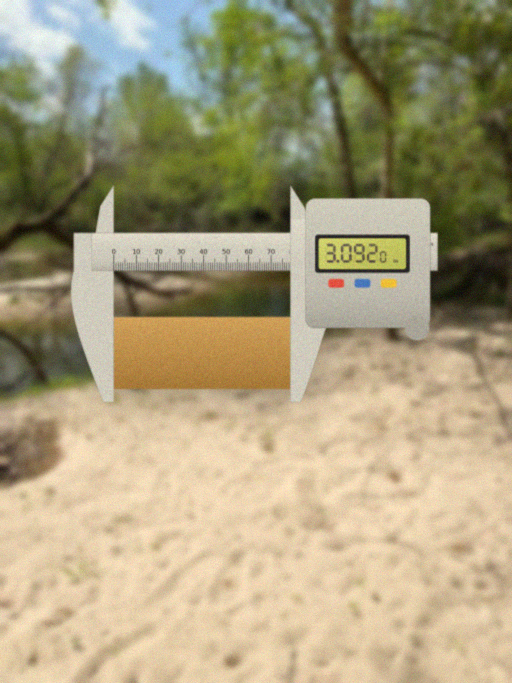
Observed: 3.0920 in
